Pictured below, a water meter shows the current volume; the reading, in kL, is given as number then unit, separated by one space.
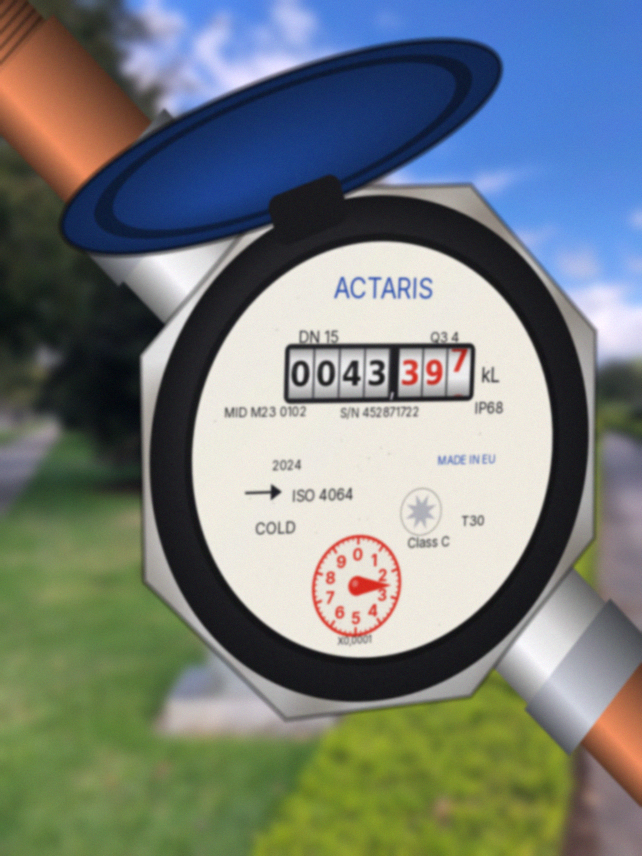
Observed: 43.3972 kL
